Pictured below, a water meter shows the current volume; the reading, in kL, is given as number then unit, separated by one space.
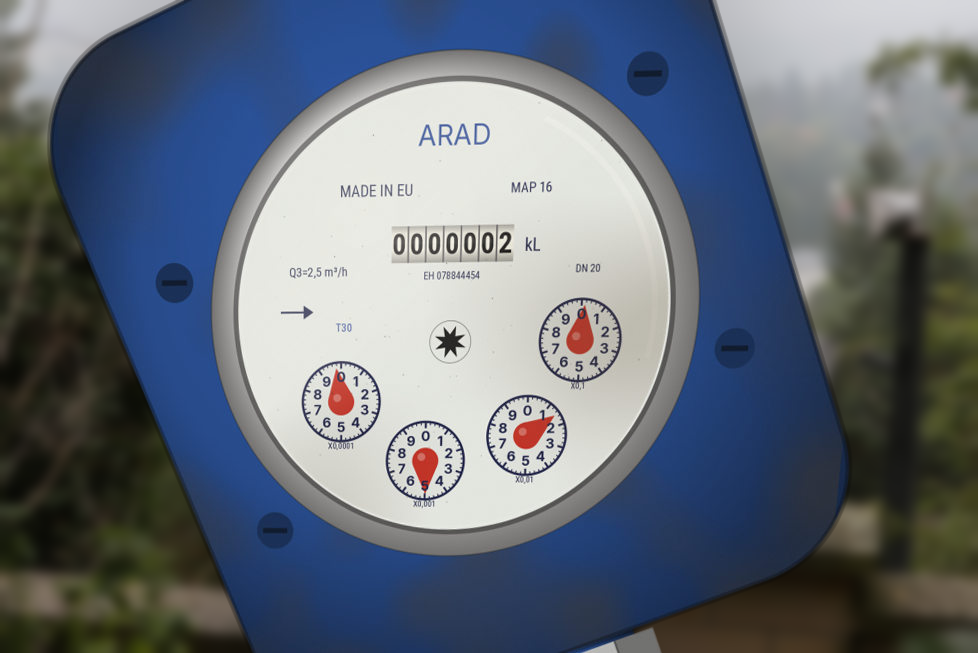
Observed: 2.0149 kL
